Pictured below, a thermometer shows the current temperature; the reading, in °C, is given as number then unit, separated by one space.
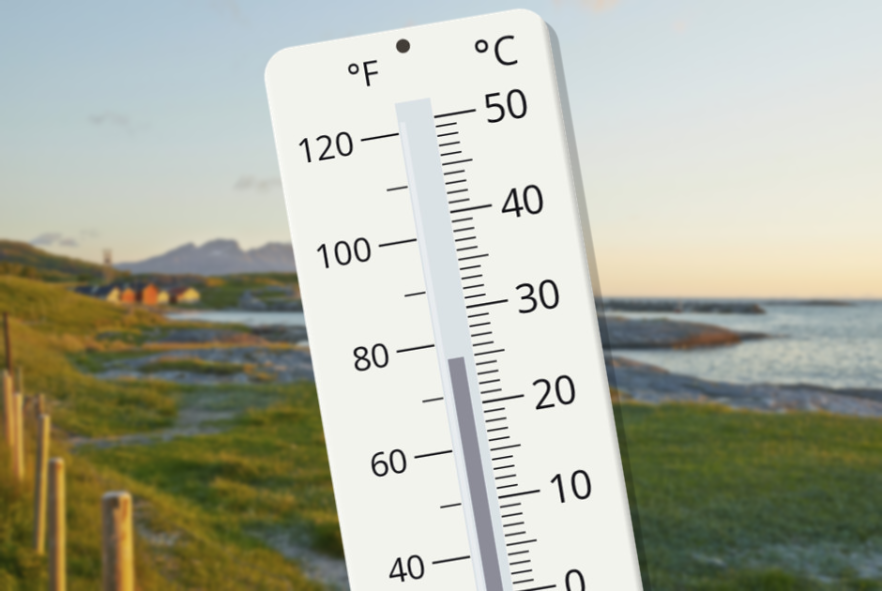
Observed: 25 °C
